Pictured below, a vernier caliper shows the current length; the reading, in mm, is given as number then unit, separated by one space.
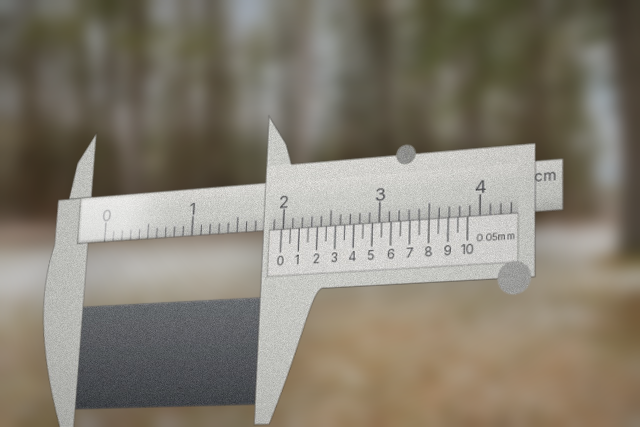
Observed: 19.8 mm
